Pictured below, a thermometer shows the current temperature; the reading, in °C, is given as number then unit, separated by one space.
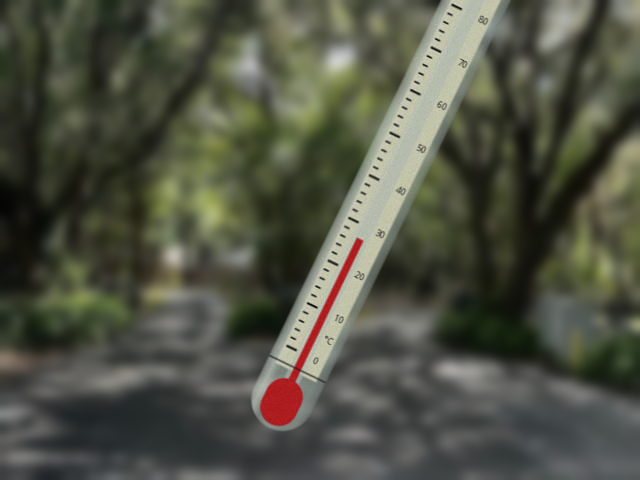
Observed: 27 °C
